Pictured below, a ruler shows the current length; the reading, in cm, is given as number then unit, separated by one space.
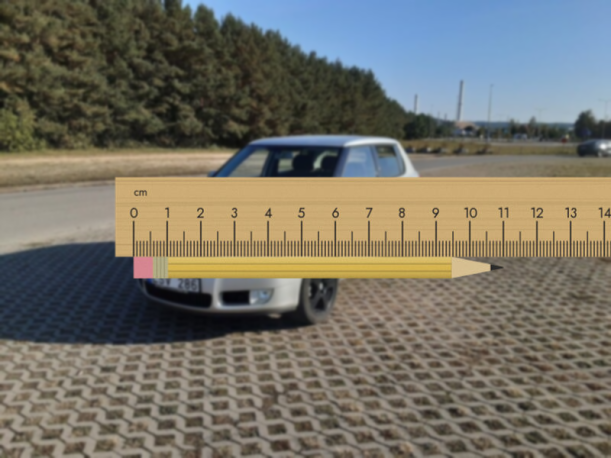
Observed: 11 cm
